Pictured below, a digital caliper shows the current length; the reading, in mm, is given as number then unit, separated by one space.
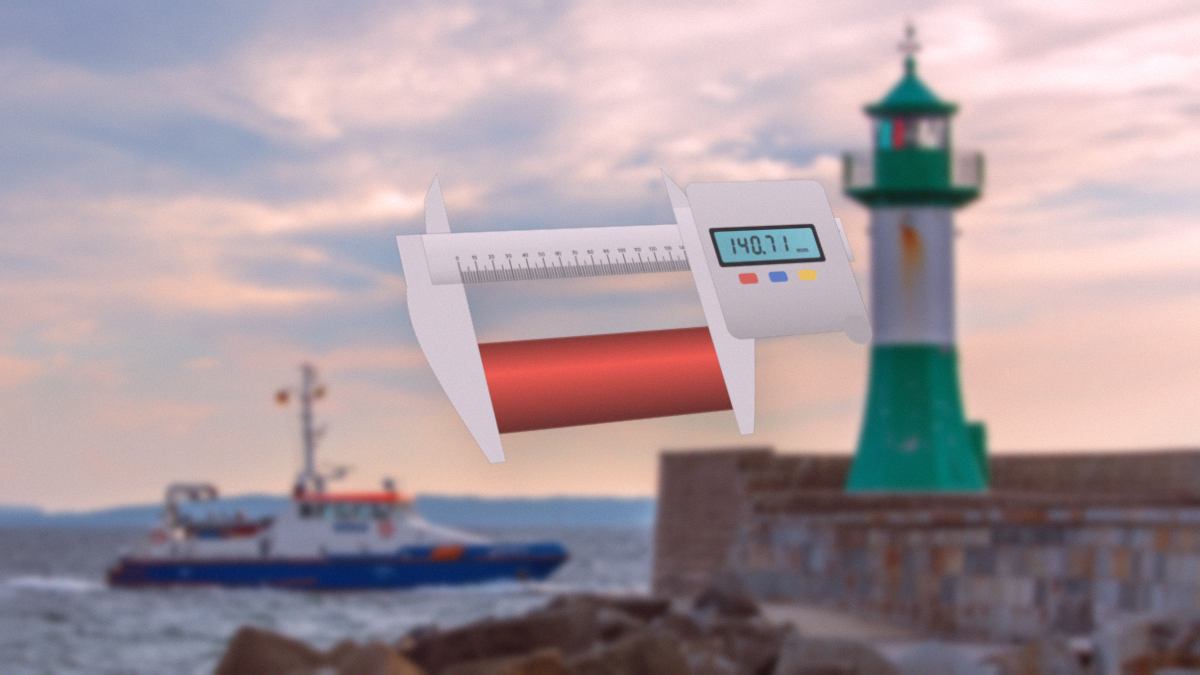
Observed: 140.71 mm
